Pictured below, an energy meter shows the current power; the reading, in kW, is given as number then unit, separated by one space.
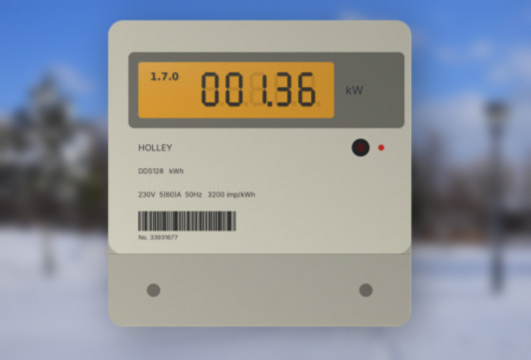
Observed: 1.36 kW
